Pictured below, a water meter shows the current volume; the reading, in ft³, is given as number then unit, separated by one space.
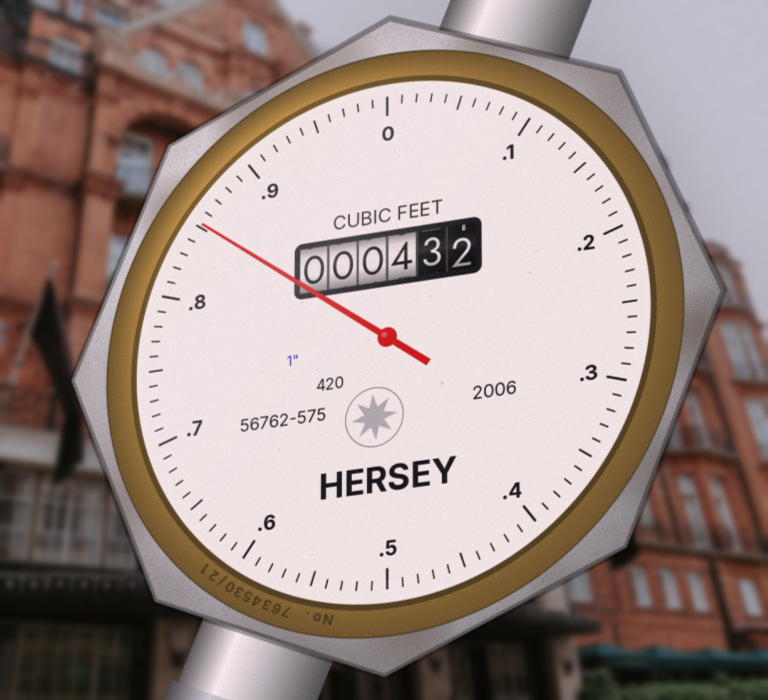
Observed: 431.85 ft³
